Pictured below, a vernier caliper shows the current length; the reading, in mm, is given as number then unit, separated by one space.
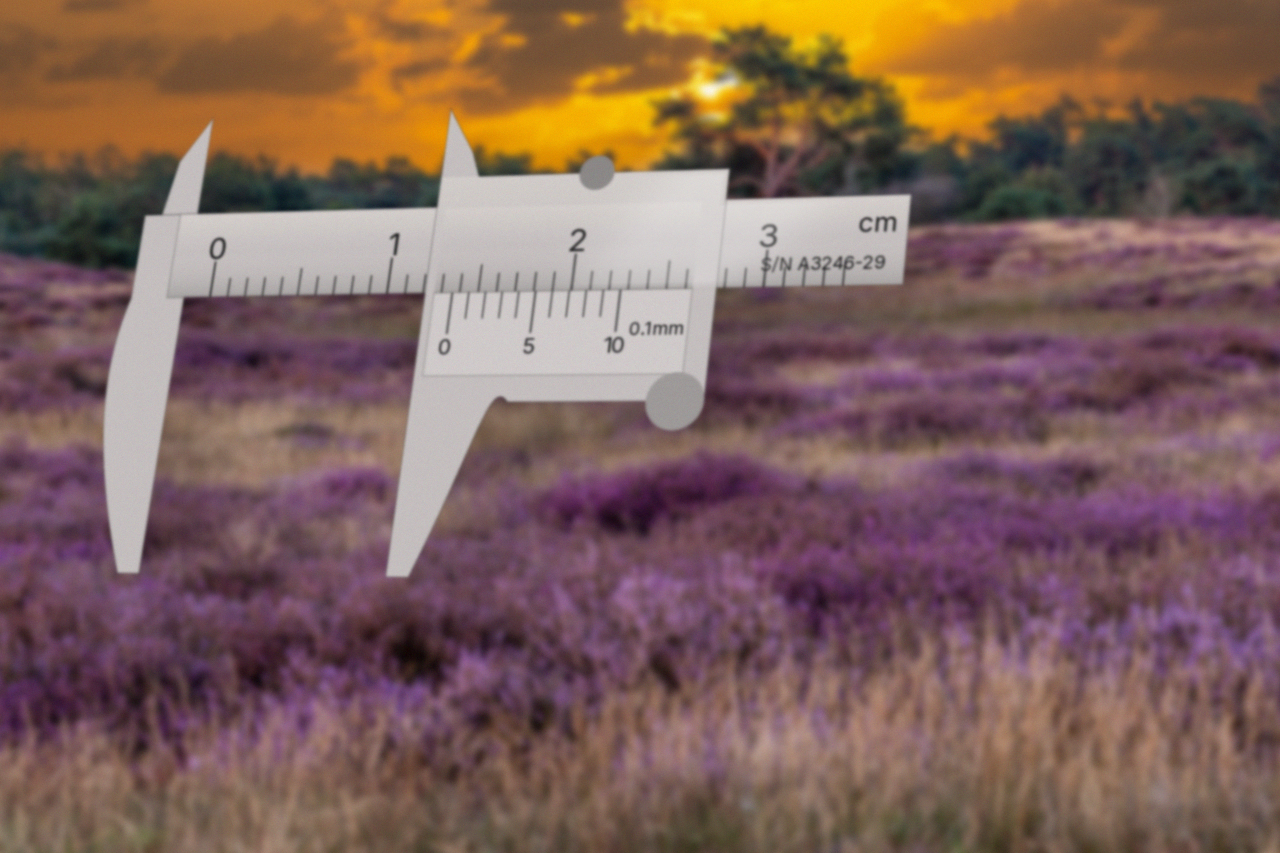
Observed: 13.6 mm
